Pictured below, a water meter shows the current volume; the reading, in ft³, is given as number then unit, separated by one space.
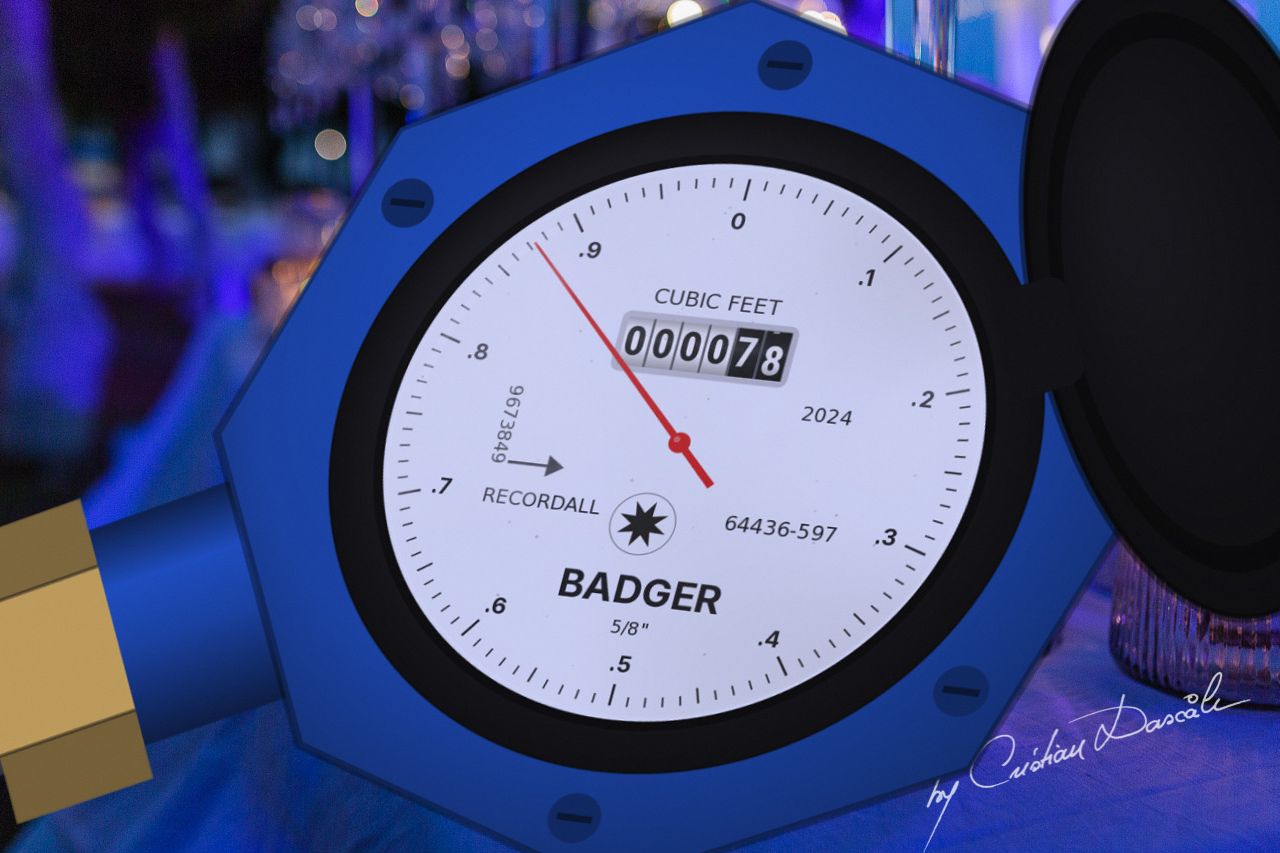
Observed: 77.87 ft³
